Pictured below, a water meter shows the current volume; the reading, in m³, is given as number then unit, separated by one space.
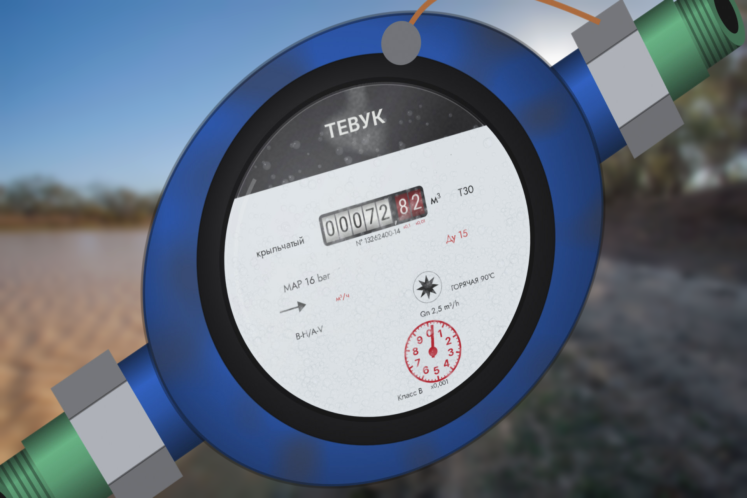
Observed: 72.820 m³
